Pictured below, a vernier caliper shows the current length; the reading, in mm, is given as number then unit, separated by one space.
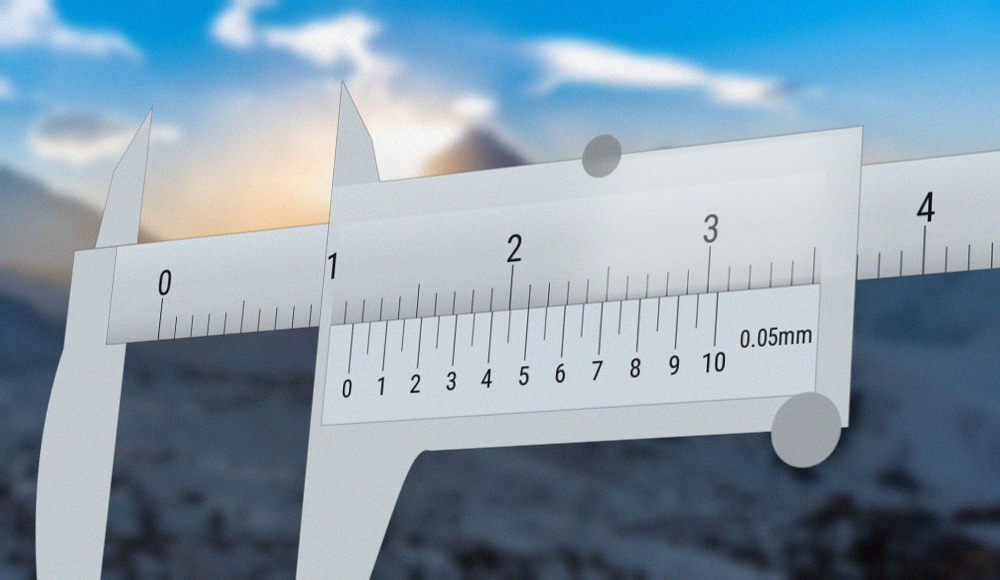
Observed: 11.5 mm
